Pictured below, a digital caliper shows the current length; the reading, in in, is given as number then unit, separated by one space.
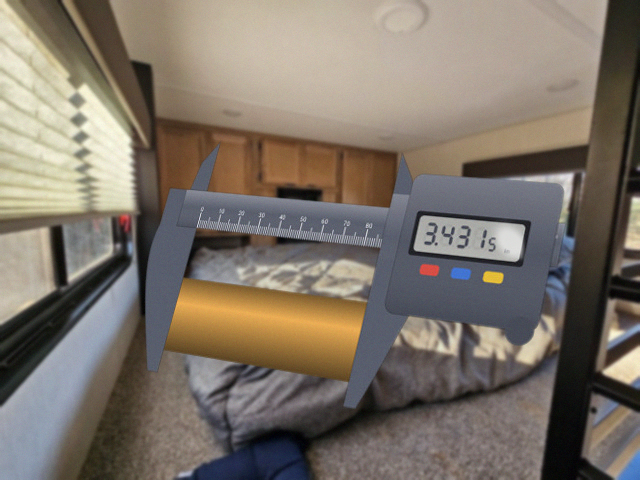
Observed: 3.4315 in
